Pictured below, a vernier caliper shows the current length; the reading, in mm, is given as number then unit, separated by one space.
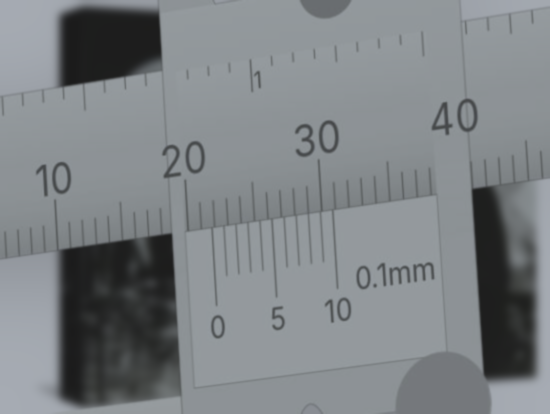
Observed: 21.8 mm
